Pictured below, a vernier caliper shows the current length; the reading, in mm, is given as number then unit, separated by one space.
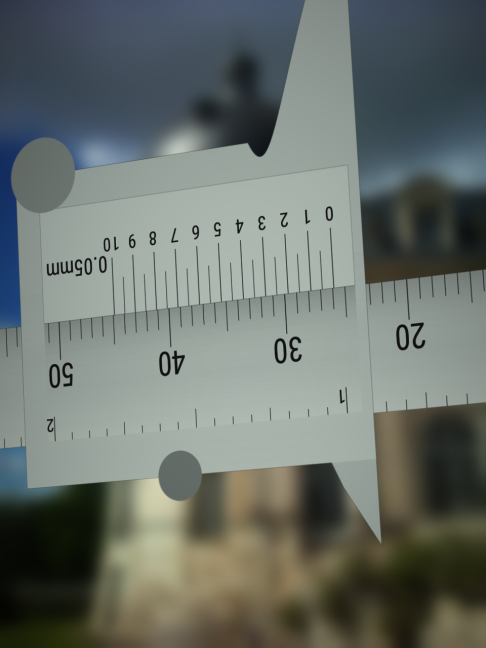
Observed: 25.9 mm
